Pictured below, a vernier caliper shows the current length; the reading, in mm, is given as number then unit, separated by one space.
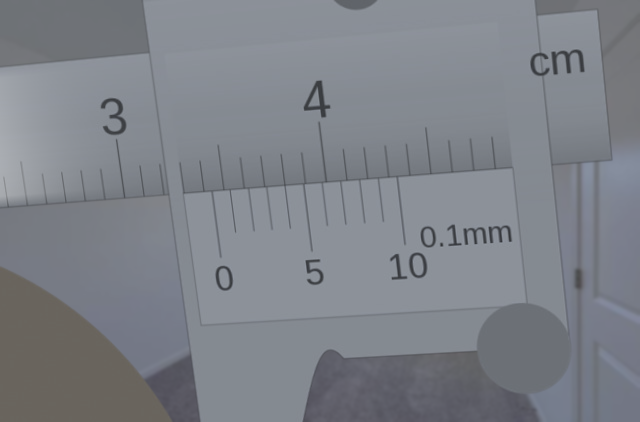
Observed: 34.4 mm
